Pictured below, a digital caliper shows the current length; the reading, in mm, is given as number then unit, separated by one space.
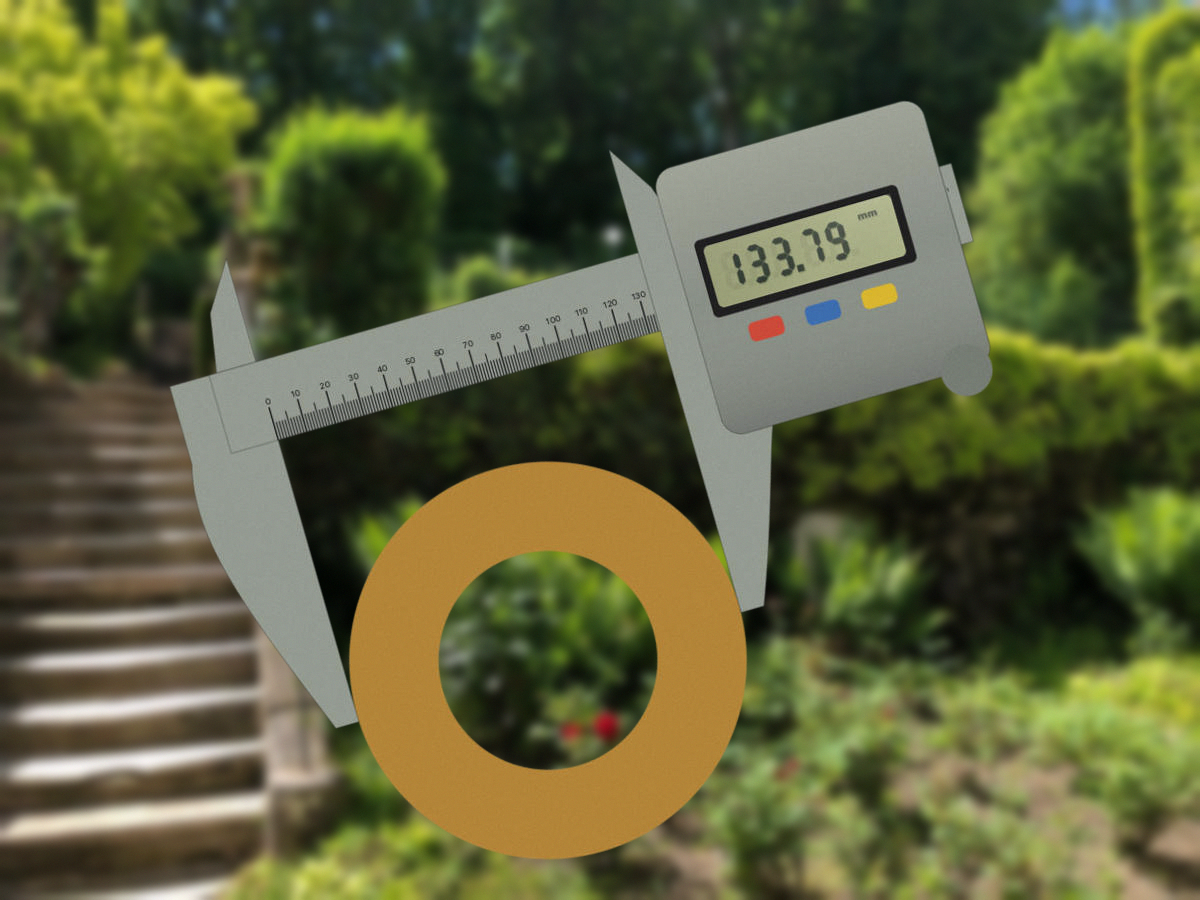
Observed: 133.79 mm
